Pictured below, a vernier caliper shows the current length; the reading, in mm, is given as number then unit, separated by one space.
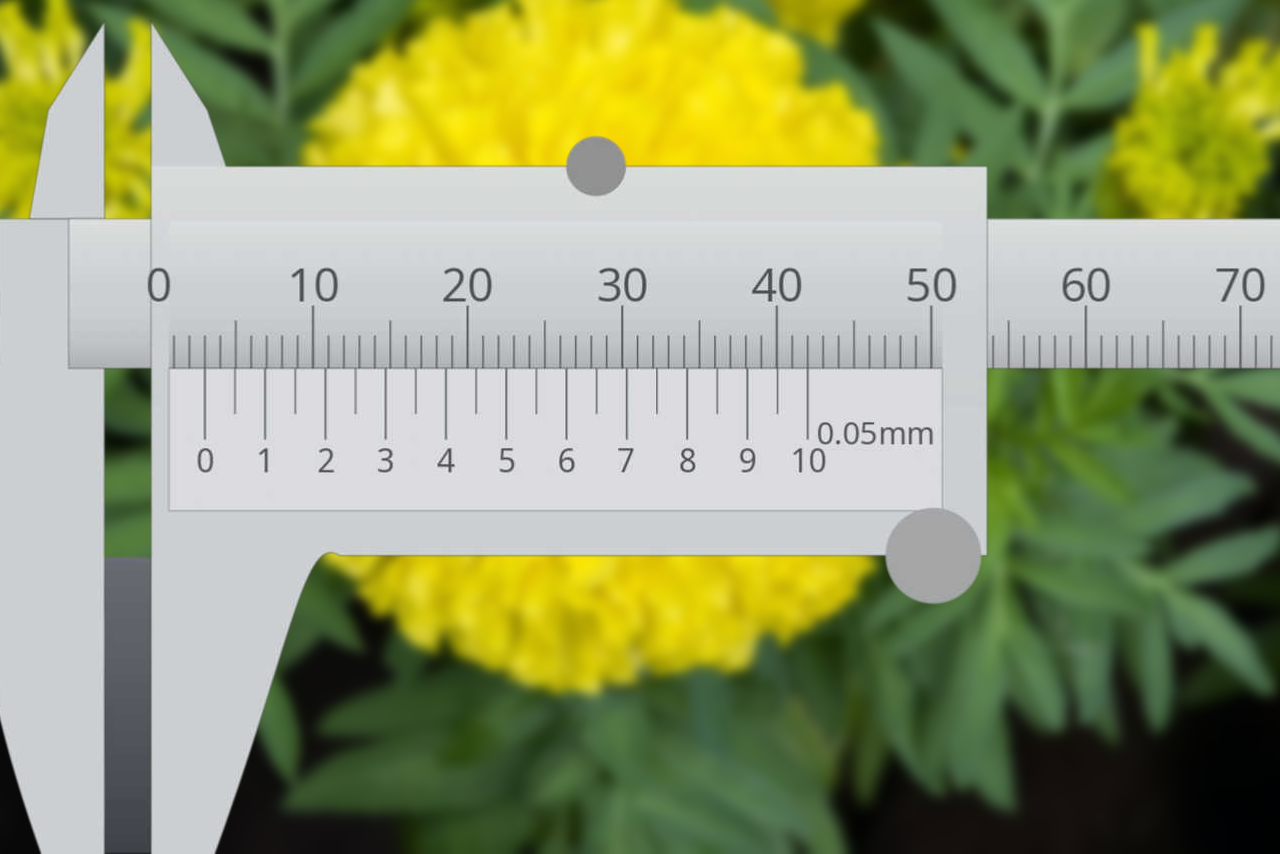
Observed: 3.0 mm
